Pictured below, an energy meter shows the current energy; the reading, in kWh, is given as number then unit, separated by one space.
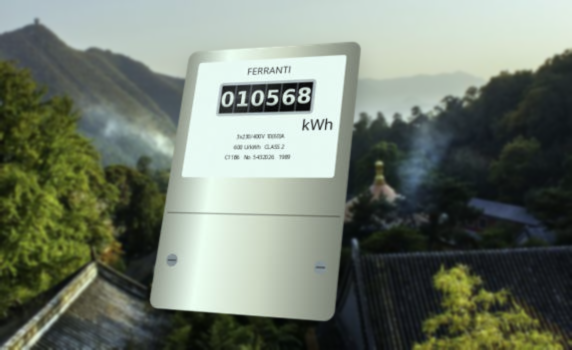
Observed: 10568 kWh
